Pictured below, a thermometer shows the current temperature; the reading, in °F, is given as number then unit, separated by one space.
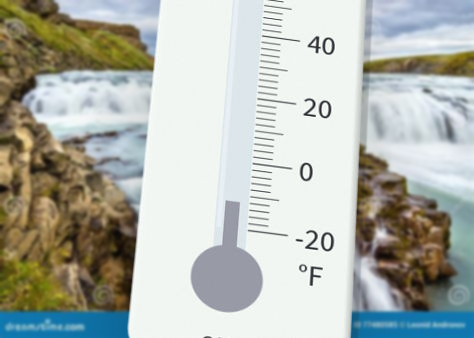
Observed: -12 °F
